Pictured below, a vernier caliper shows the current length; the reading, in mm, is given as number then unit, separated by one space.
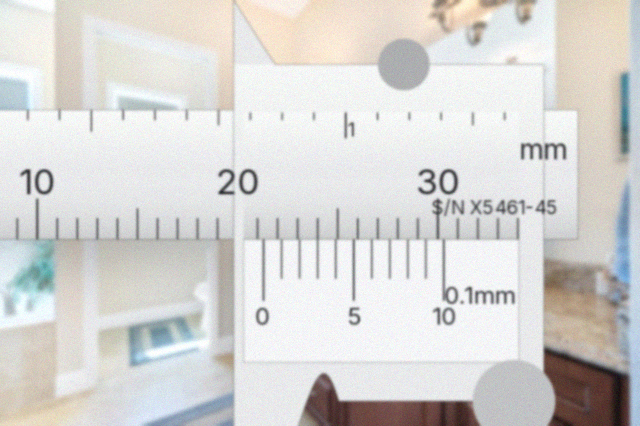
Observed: 21.3 mm
